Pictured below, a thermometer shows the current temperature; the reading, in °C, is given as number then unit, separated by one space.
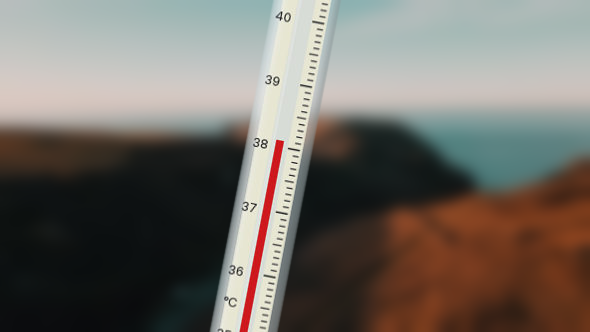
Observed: 38.1 °C
